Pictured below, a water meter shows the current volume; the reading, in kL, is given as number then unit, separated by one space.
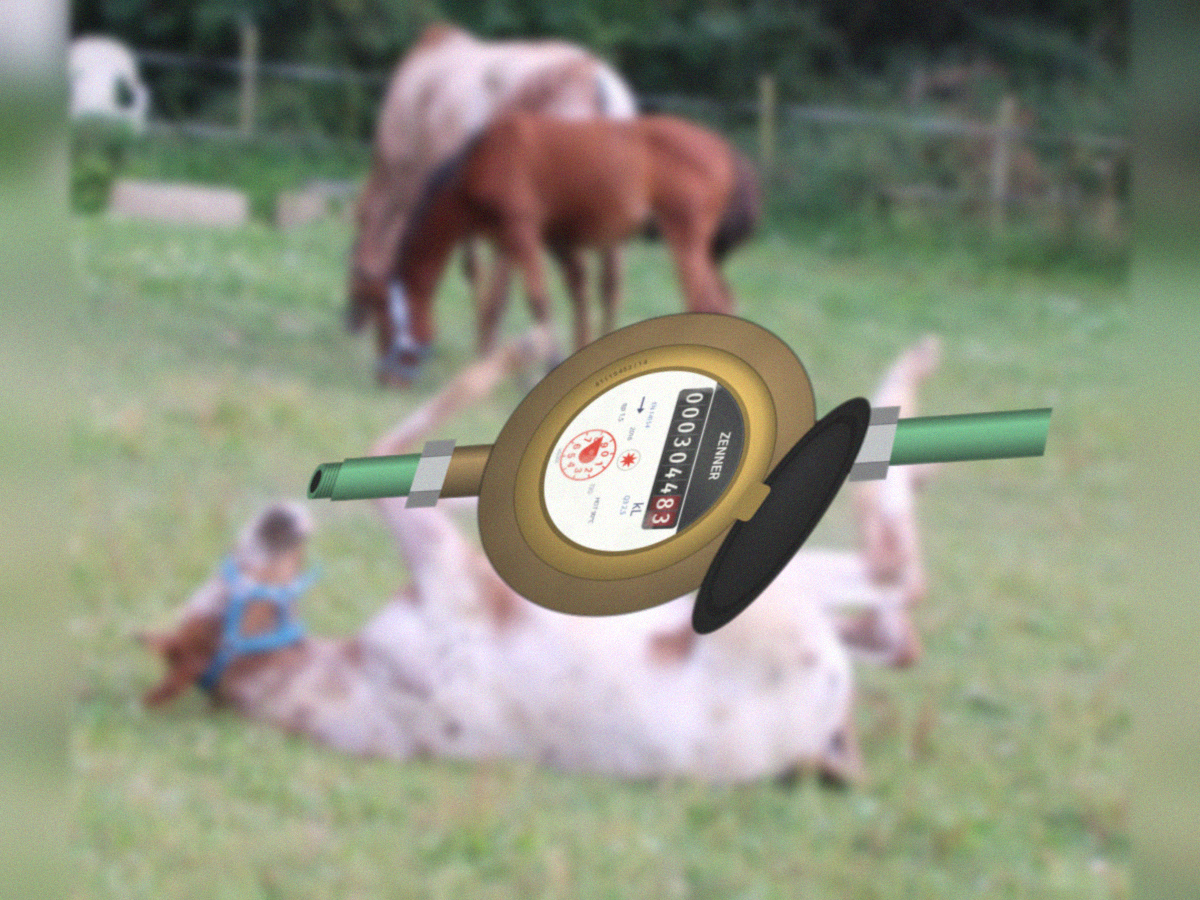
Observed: 3044.838 kL
